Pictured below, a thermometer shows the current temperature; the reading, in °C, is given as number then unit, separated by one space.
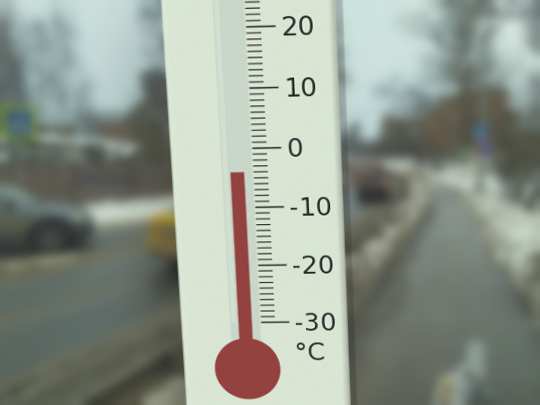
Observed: -4 °C
